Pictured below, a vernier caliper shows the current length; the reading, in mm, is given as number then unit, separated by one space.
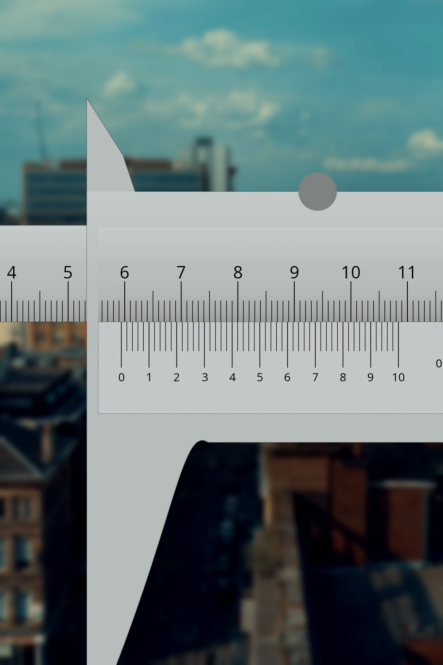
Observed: 59.4 mm
